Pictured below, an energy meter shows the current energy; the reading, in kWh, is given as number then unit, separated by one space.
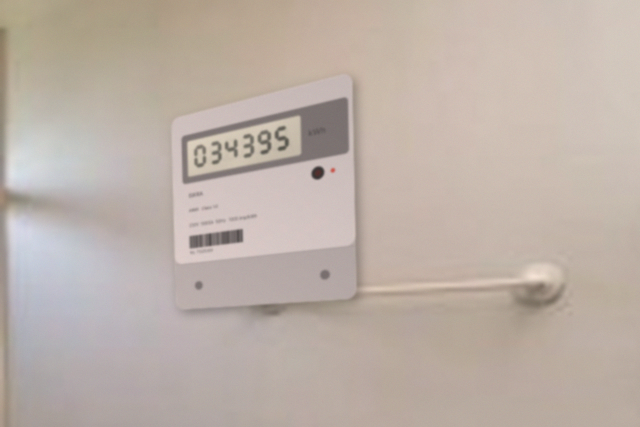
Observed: 34395 kWh
